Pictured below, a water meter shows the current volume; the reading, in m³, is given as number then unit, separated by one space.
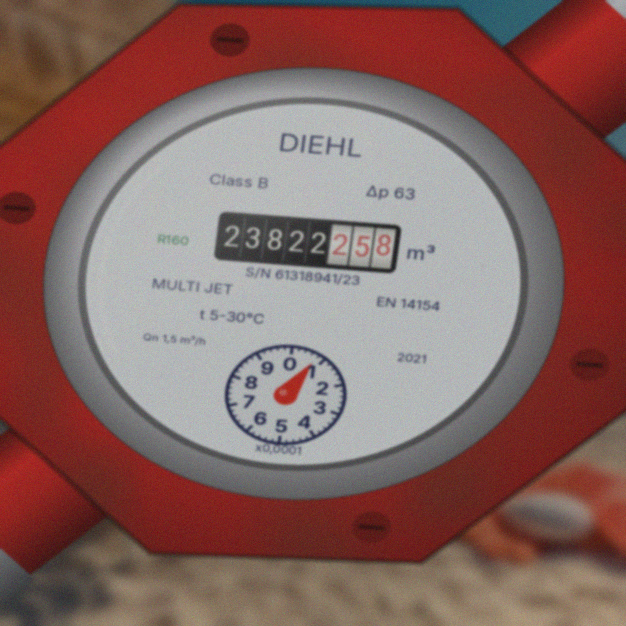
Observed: 23822.2580 m³
